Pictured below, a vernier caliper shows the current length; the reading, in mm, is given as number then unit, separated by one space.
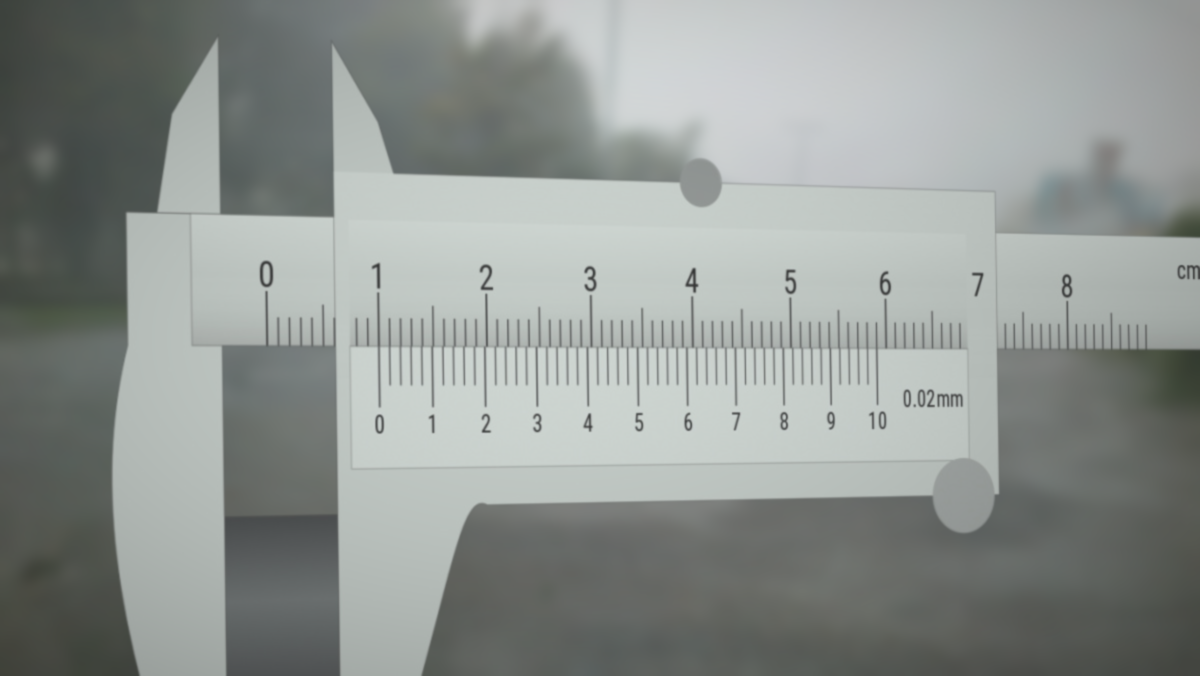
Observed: 10.0 mm
